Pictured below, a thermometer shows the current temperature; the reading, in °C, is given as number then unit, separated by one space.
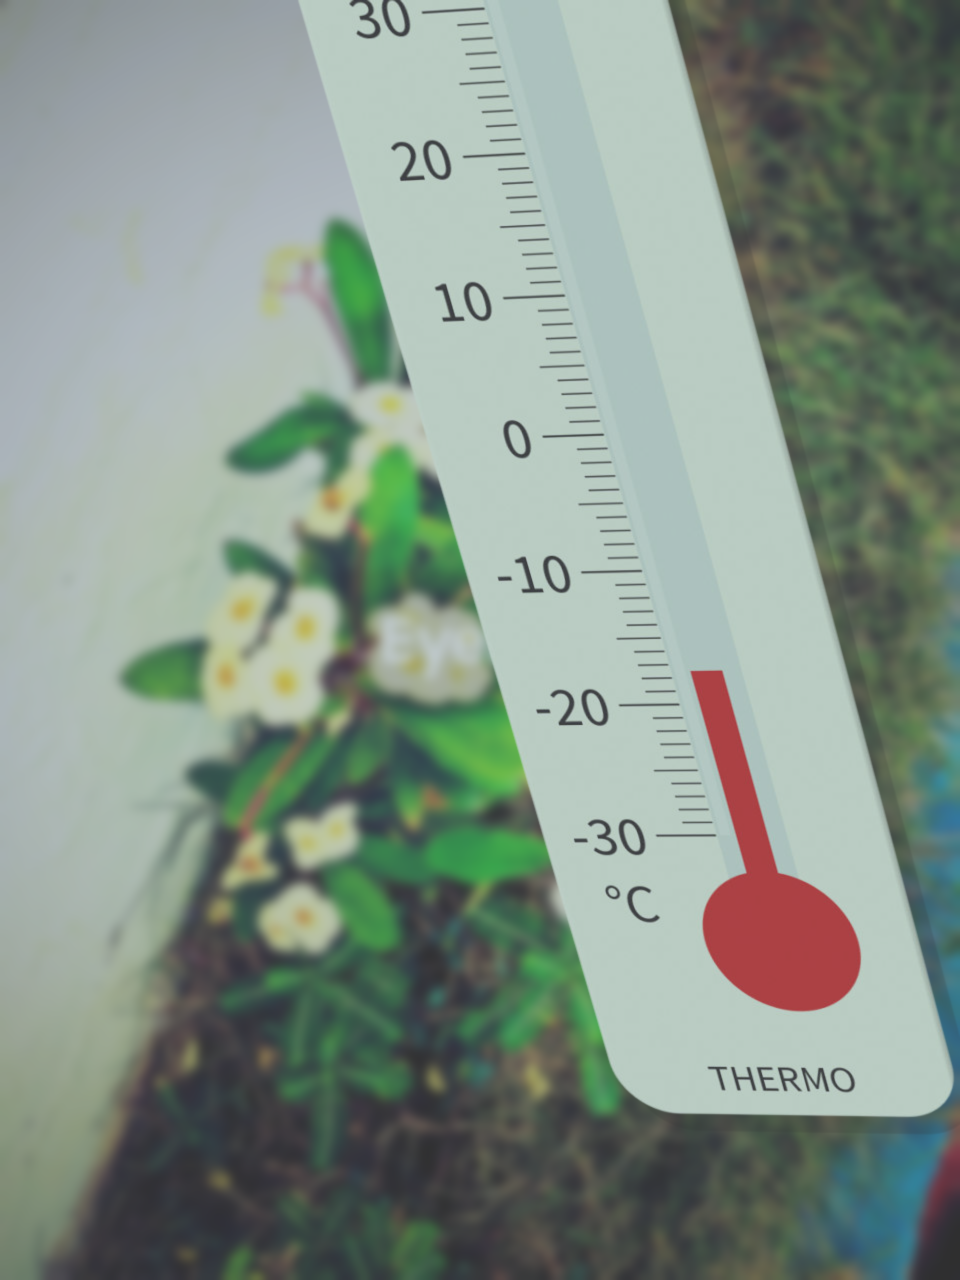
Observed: -17.5 °C
